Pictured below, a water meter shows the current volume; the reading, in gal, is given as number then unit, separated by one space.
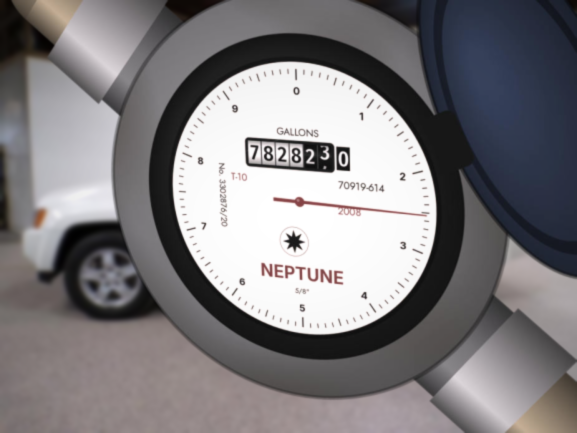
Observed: 7828232.5 gal
